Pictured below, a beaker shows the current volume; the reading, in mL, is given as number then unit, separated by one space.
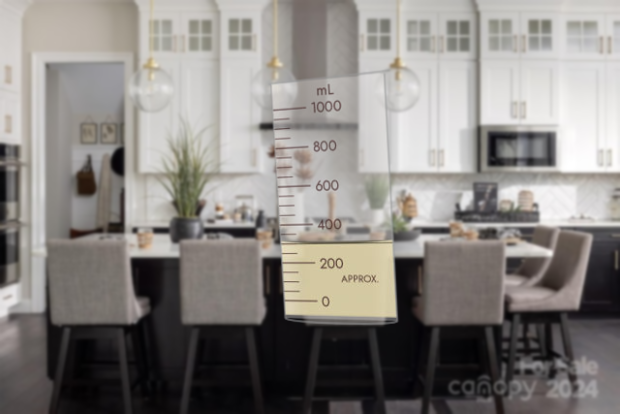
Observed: 300 mL
